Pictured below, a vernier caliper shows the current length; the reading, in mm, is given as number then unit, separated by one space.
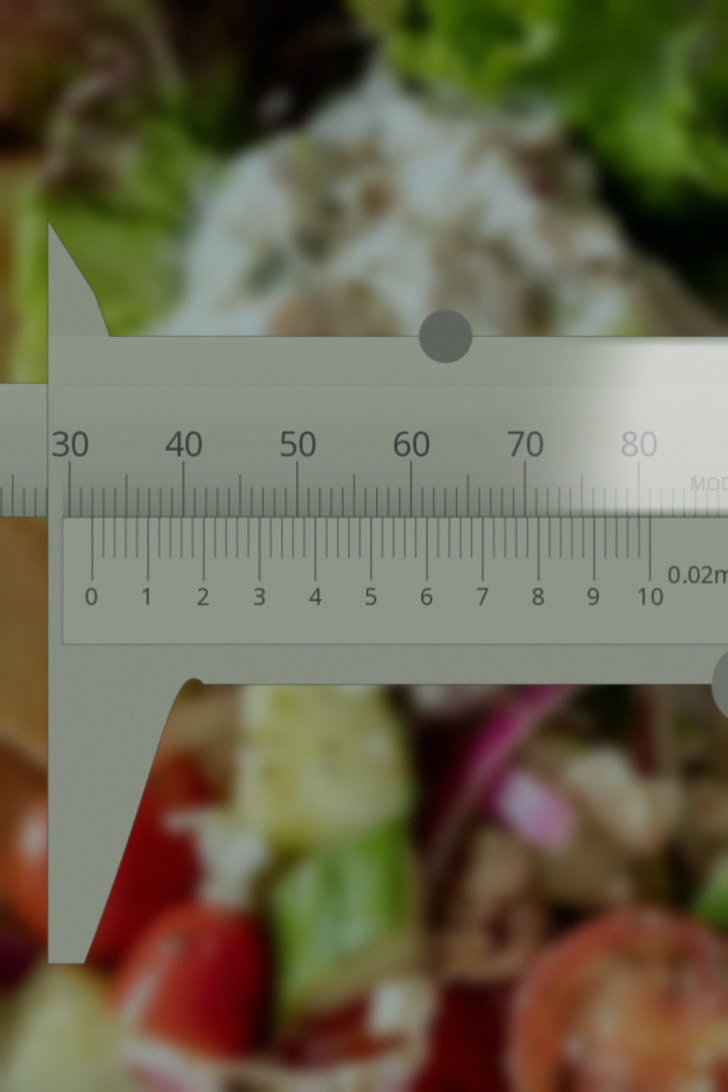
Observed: 32.0 mm
